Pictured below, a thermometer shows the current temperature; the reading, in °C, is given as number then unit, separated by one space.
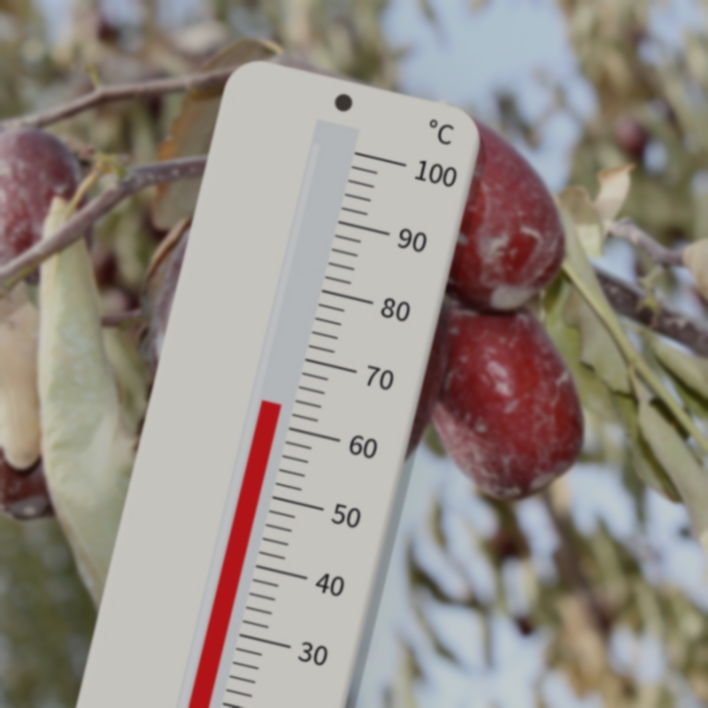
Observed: 63 °C
